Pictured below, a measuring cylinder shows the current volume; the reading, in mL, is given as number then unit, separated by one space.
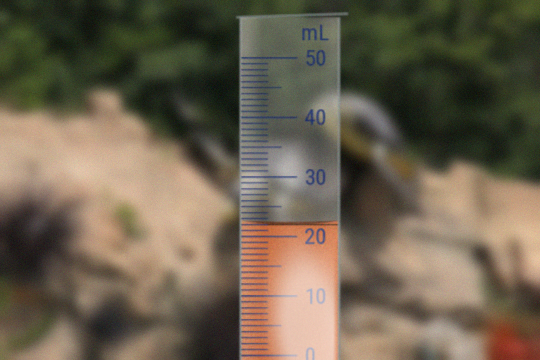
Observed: 22 mL
